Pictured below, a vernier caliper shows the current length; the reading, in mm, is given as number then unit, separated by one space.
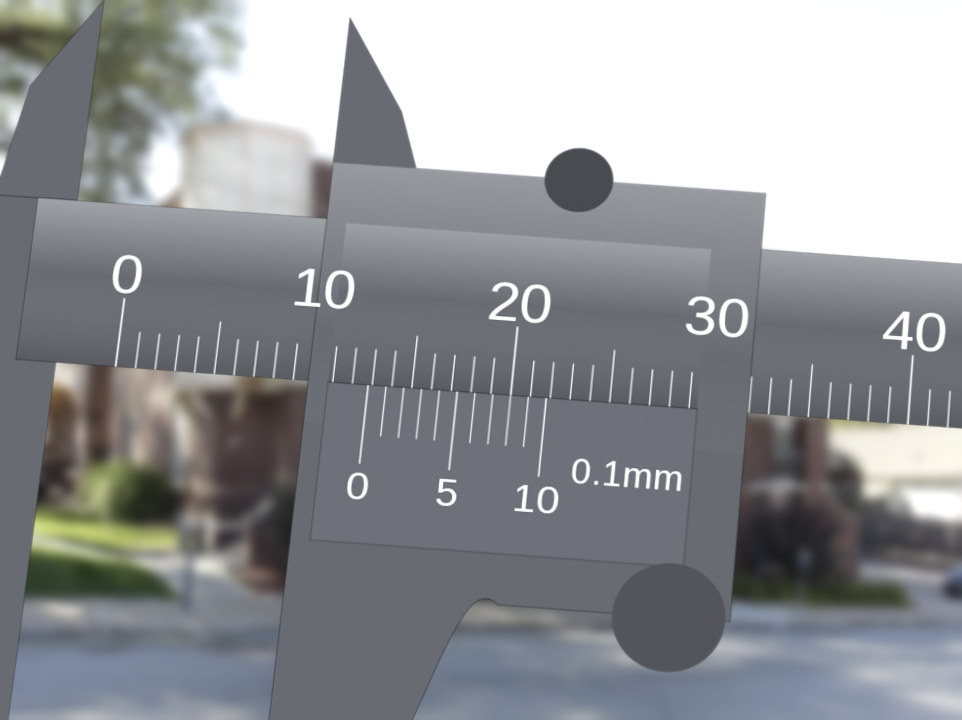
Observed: 12.8 mm
